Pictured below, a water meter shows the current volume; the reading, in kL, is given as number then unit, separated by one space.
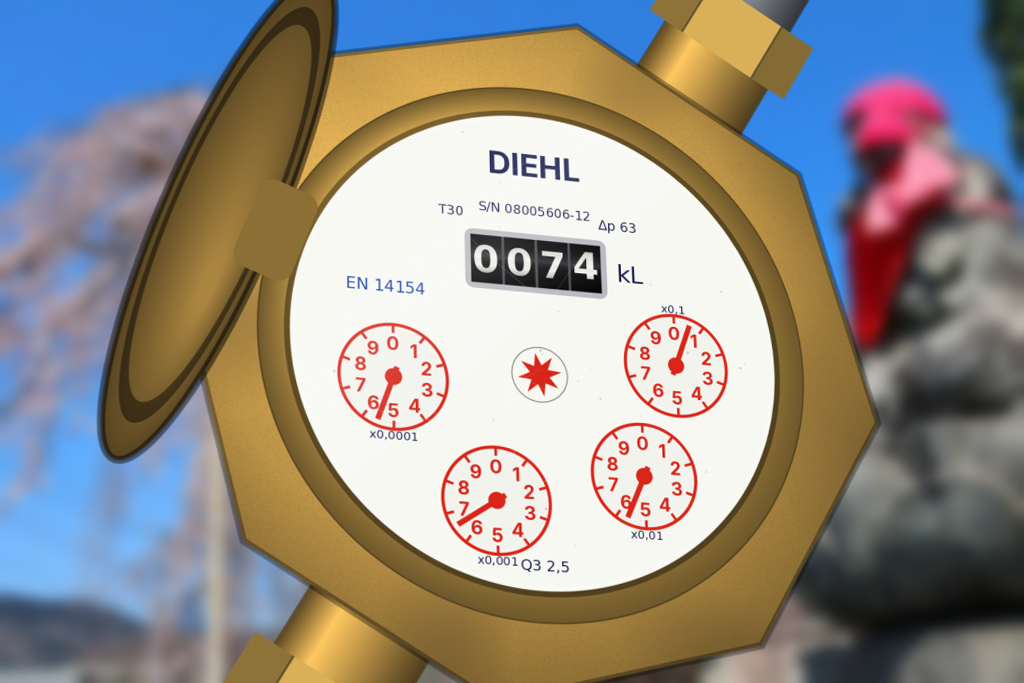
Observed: 74.0565 kL
